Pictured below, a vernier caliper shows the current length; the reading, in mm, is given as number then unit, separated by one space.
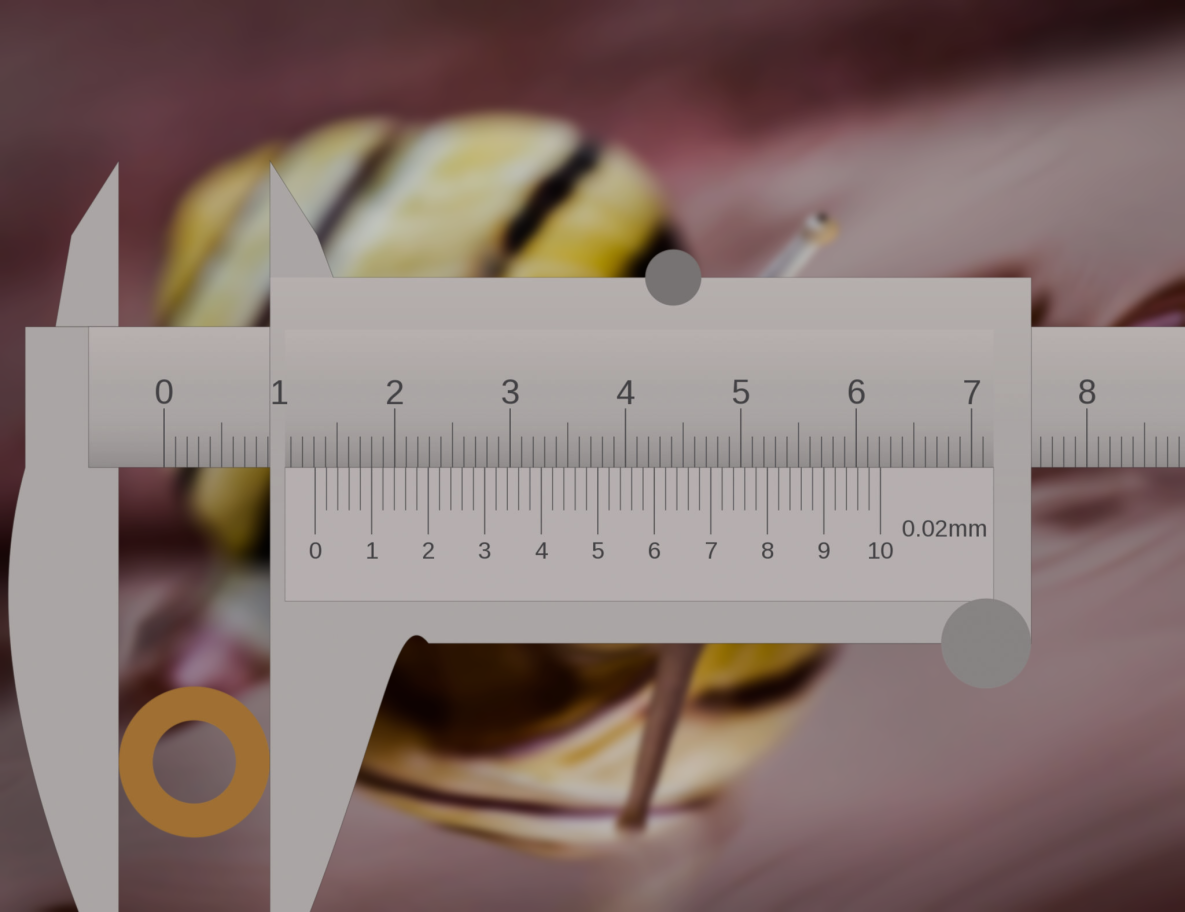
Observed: 13.1 mm
